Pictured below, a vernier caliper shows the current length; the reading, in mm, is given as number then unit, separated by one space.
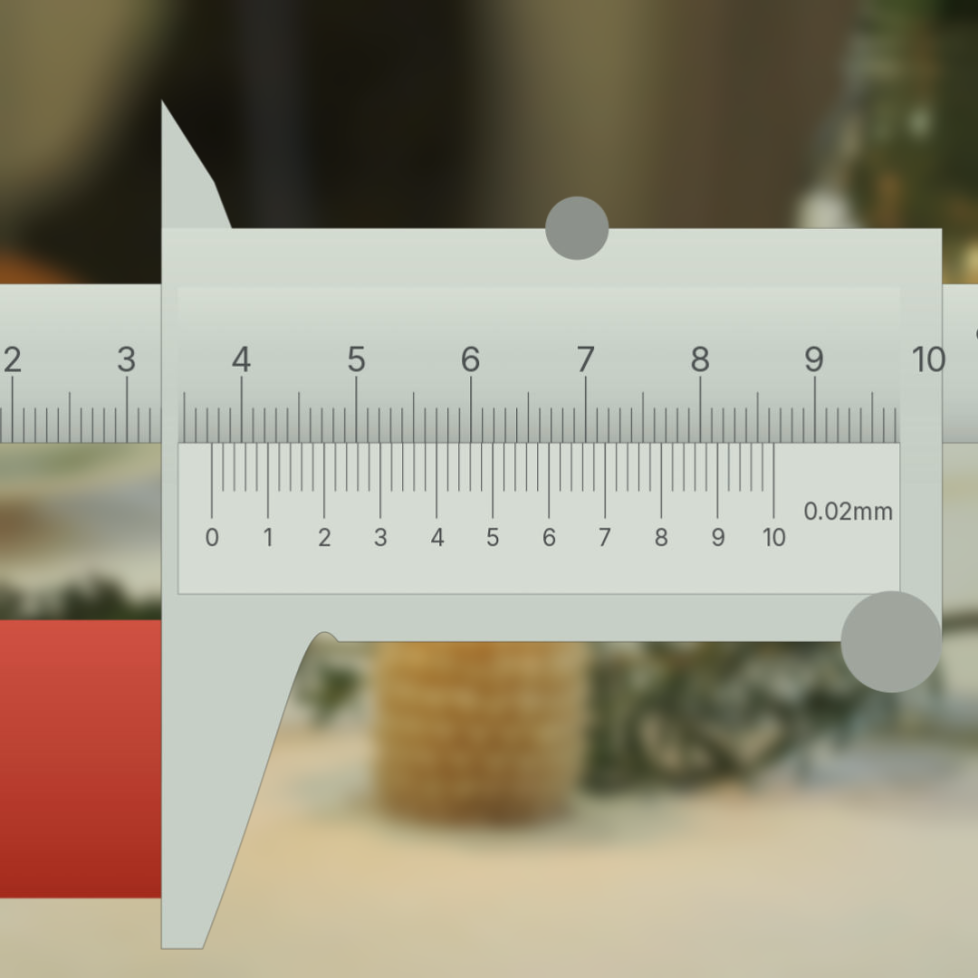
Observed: 37.4 mm
